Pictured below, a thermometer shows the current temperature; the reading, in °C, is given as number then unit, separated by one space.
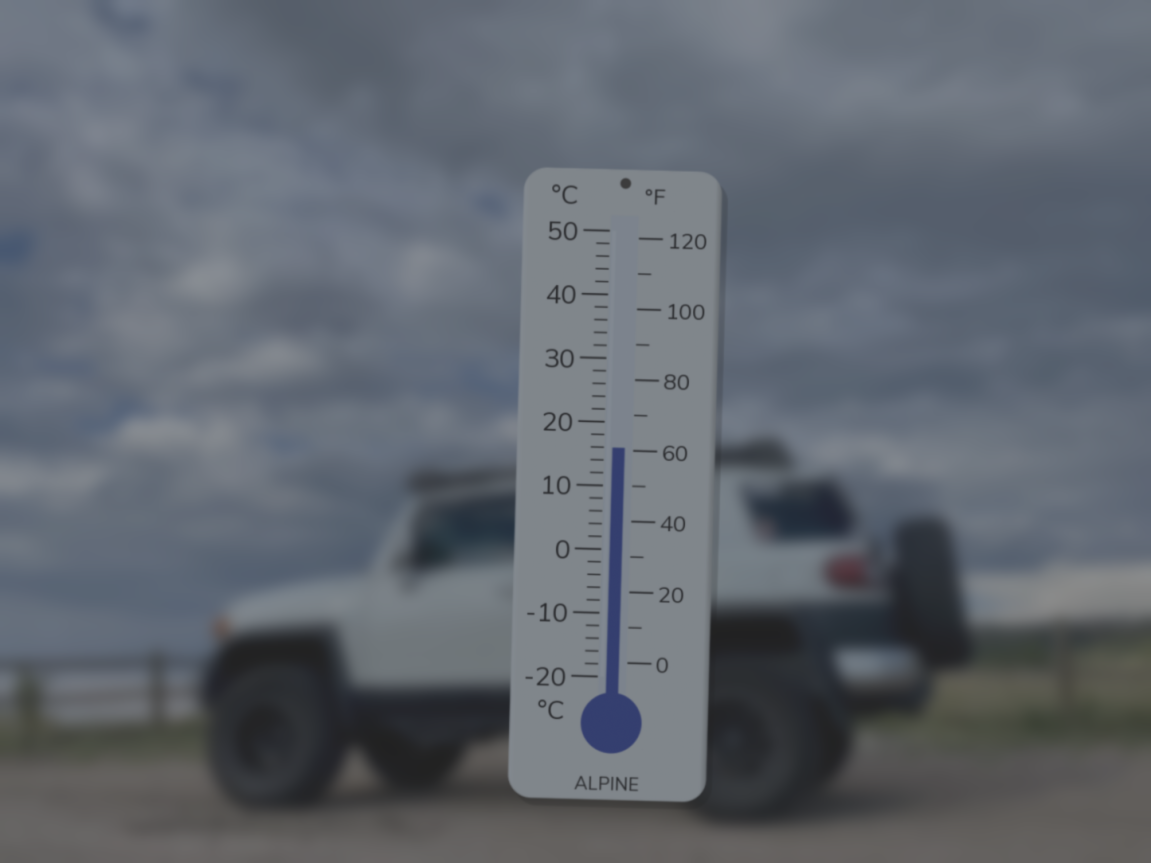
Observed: 16 °C
